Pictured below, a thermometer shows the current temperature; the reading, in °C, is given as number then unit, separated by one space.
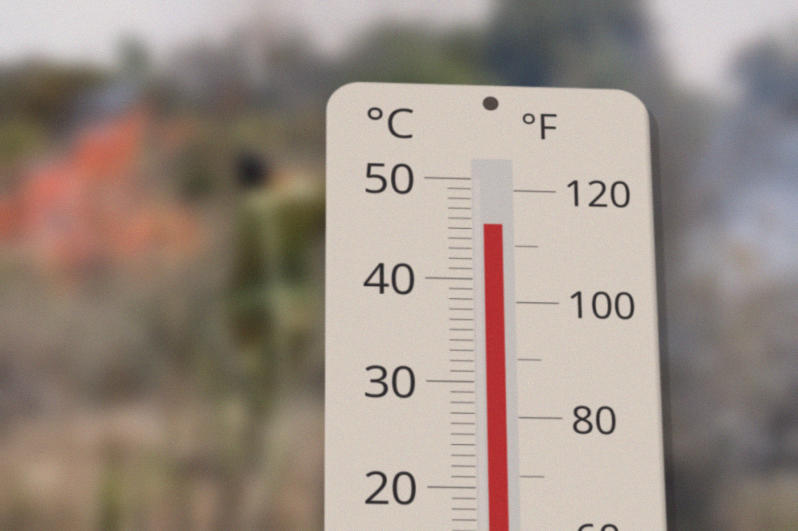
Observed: 45.5 °C
